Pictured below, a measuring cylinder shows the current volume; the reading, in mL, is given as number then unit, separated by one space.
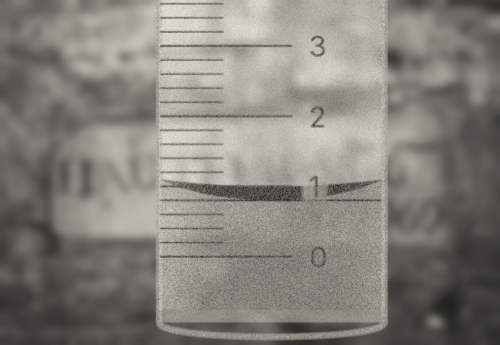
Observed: 0.8 mL
